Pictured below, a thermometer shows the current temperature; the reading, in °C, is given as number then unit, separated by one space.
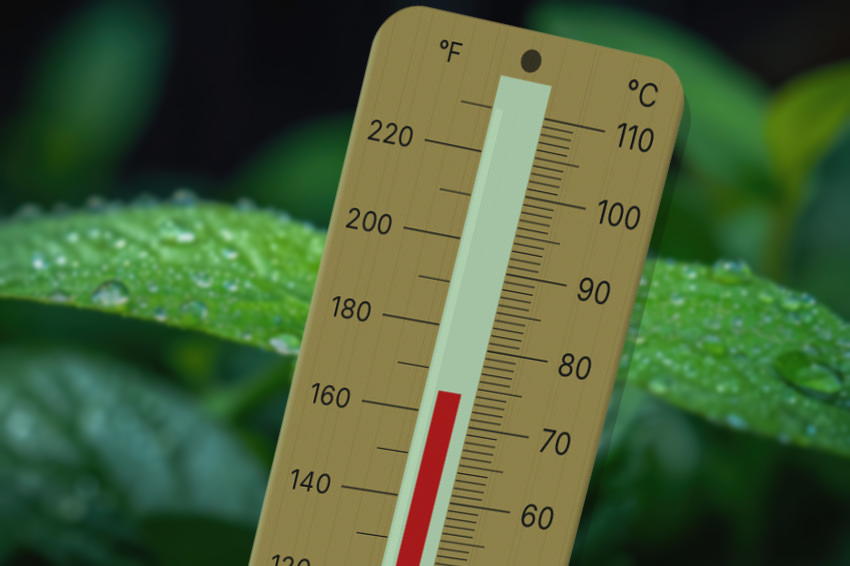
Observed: 74 °C
